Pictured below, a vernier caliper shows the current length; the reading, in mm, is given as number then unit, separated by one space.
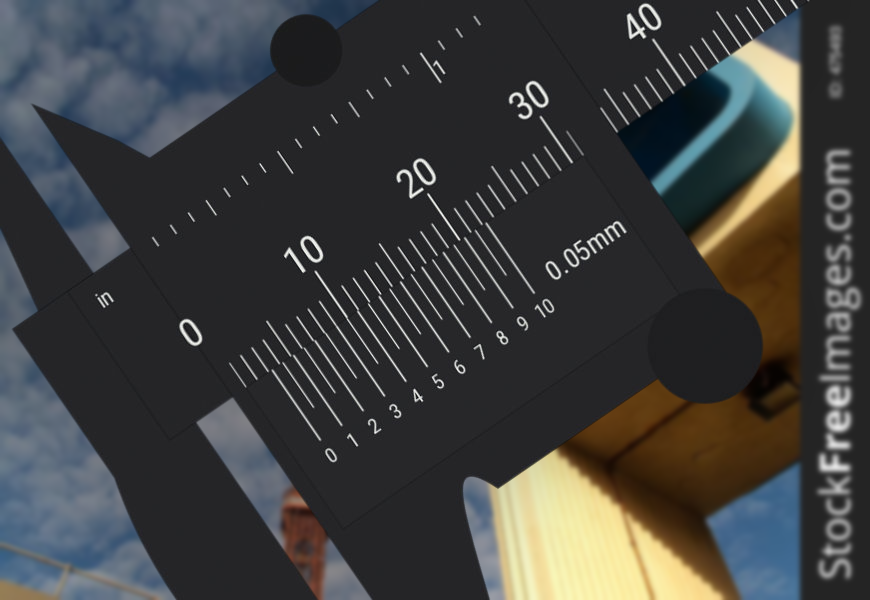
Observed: 3.3 mm
